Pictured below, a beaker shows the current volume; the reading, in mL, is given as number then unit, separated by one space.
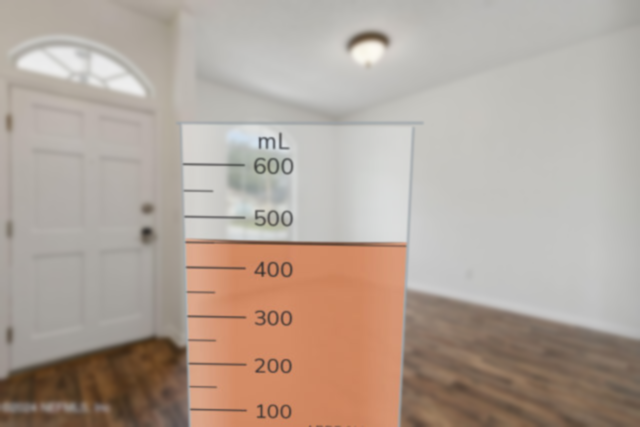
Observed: 450 mL
